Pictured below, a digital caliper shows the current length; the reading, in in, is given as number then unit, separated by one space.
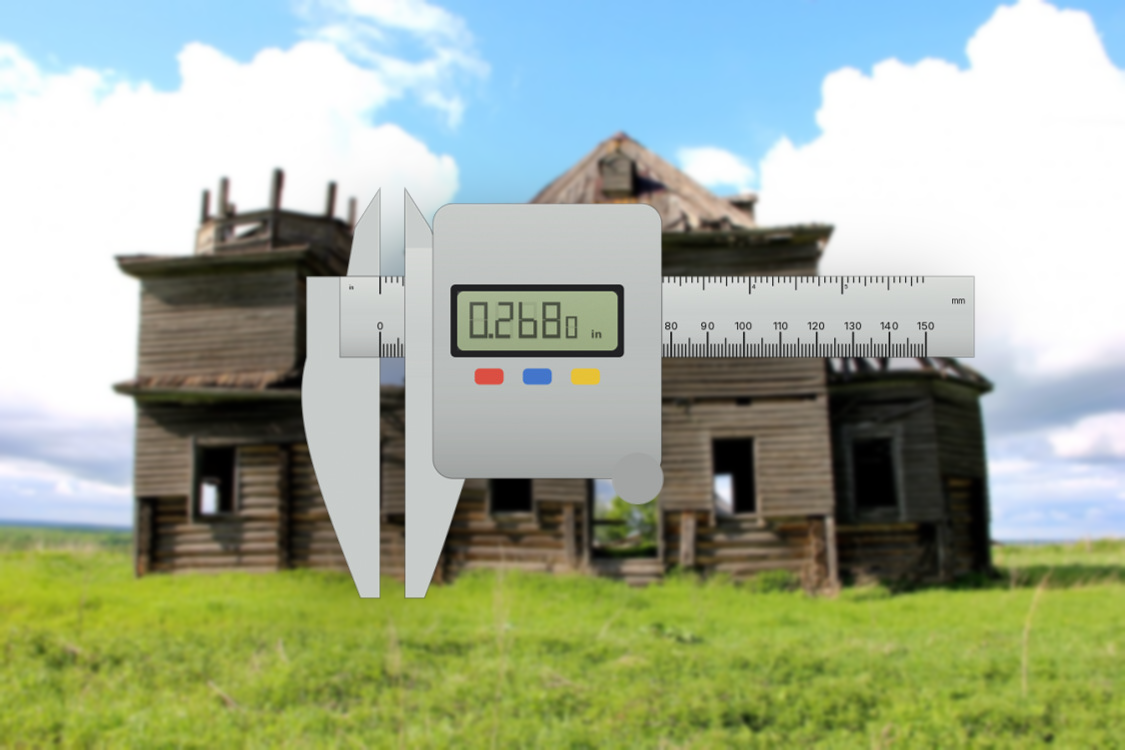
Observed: 0.2680 in
